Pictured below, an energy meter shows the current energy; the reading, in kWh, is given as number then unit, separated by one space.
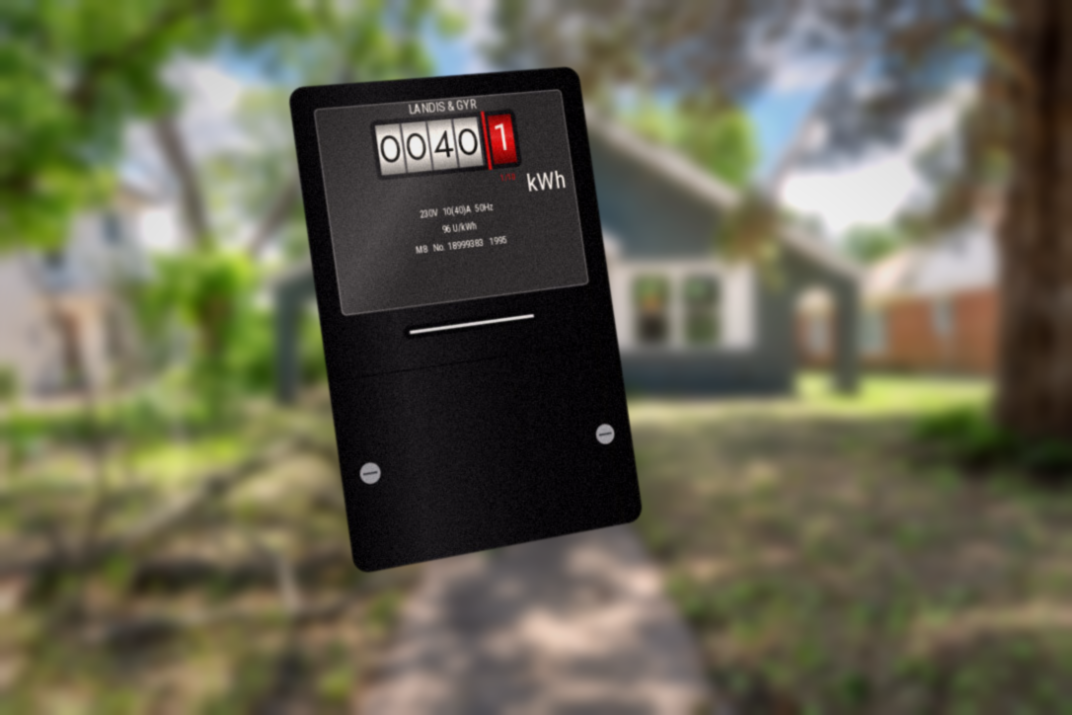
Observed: 40.1 kWh
